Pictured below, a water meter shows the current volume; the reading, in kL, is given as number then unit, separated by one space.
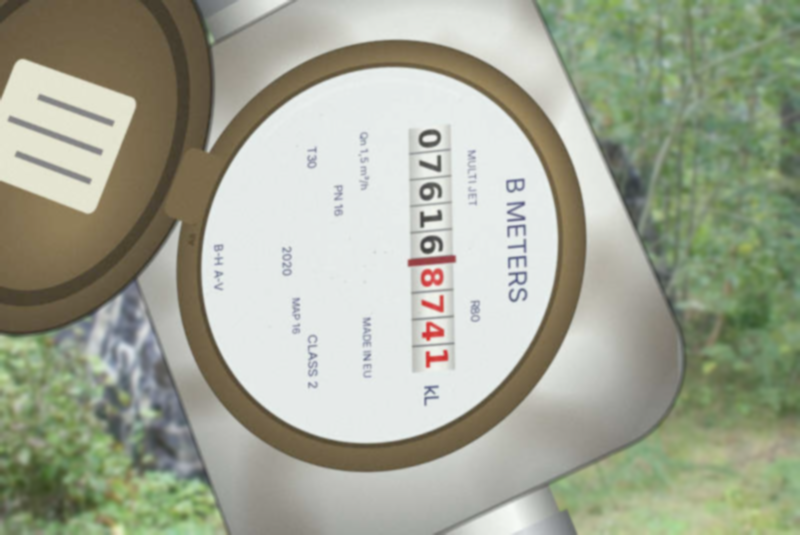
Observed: 7616.8741 kL
